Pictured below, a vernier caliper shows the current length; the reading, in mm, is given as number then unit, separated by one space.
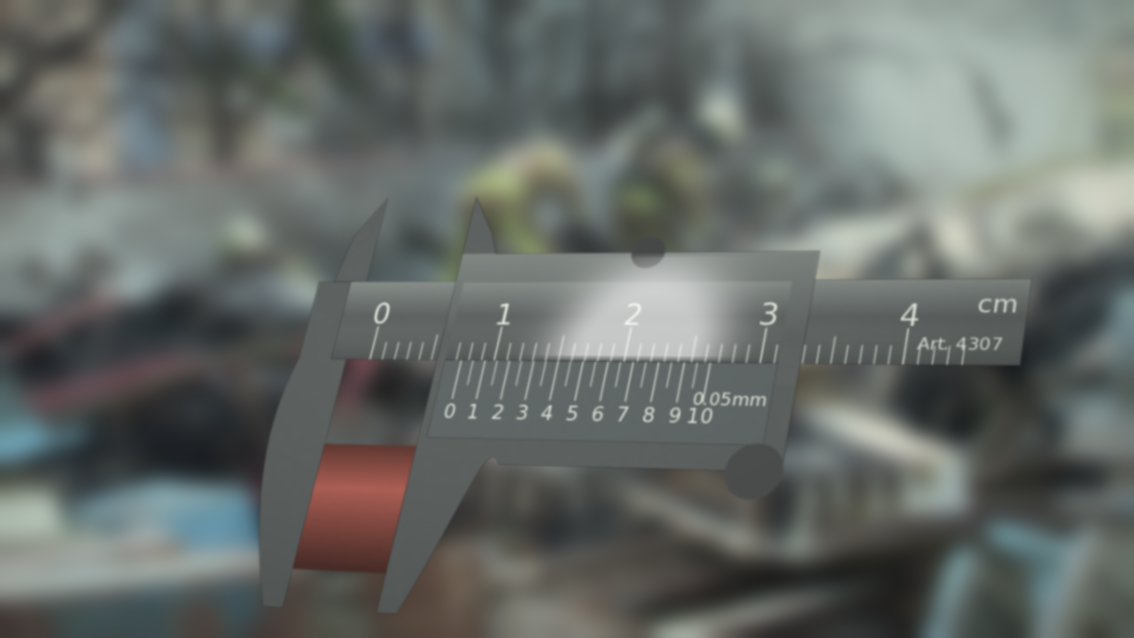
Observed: 7.4 mm
